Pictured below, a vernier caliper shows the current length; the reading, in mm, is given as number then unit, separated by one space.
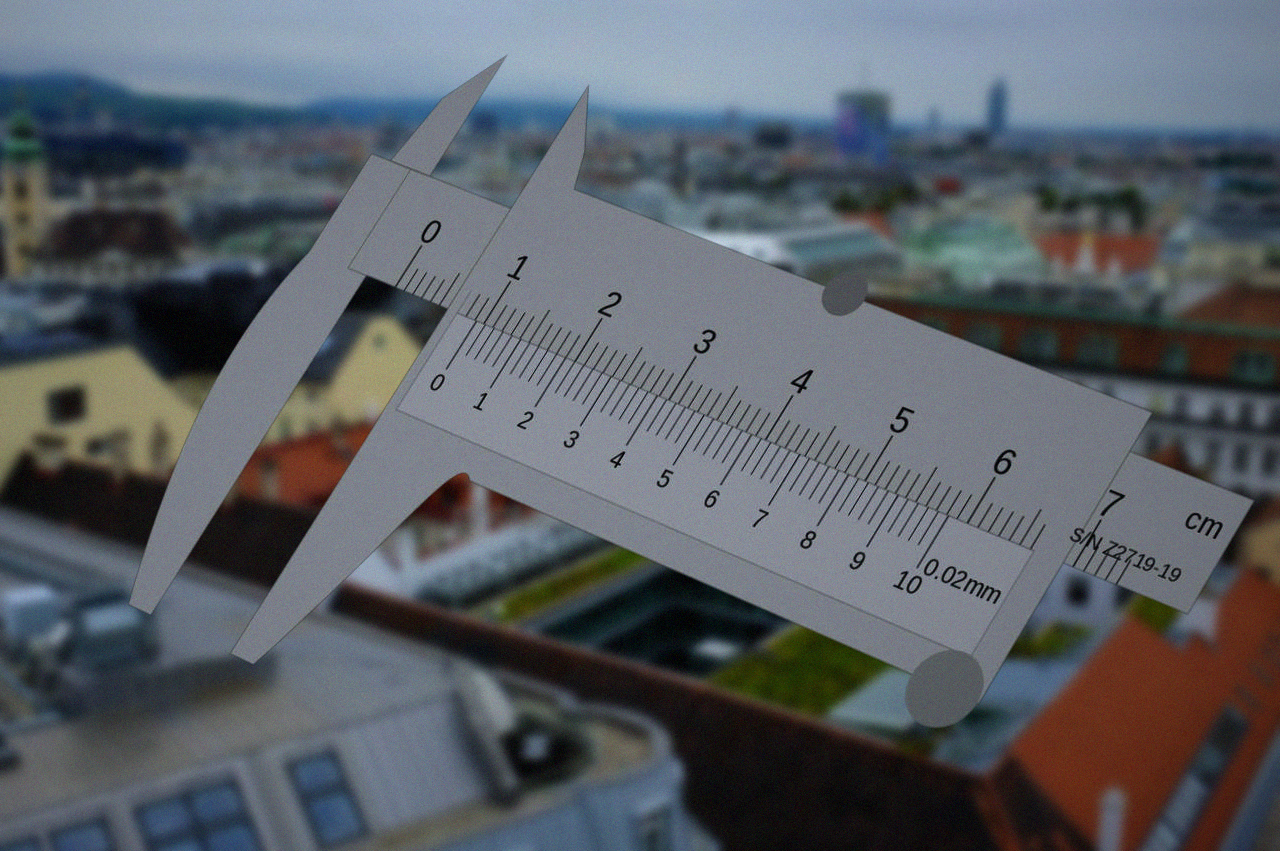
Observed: 9.2 mm
